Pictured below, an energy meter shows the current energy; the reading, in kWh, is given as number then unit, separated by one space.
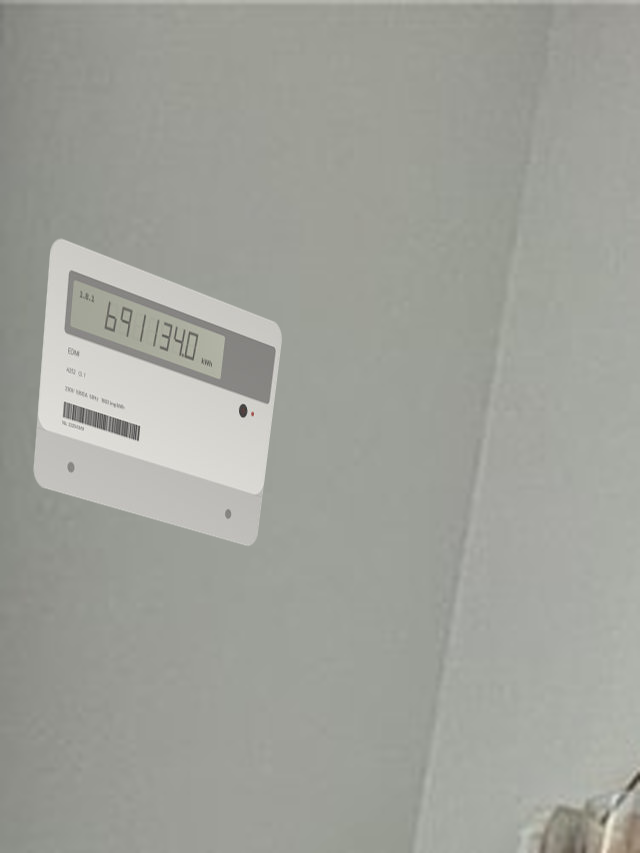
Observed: 691134.0 kWh
